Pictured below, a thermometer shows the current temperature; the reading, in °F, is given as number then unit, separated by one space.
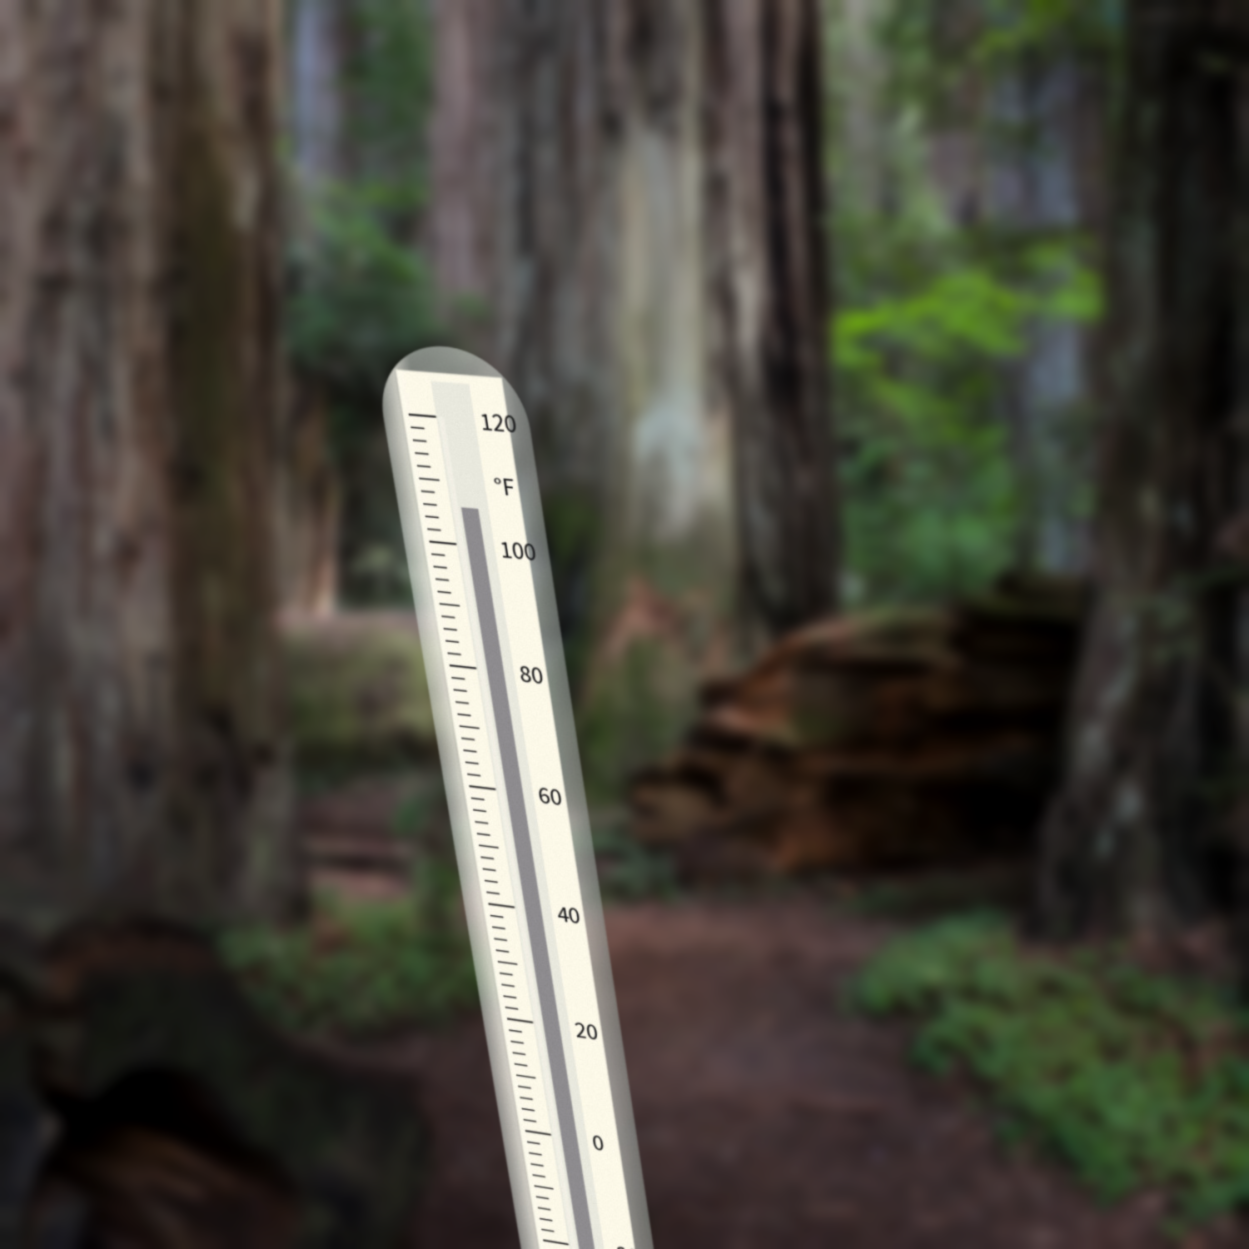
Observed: 106 °F
